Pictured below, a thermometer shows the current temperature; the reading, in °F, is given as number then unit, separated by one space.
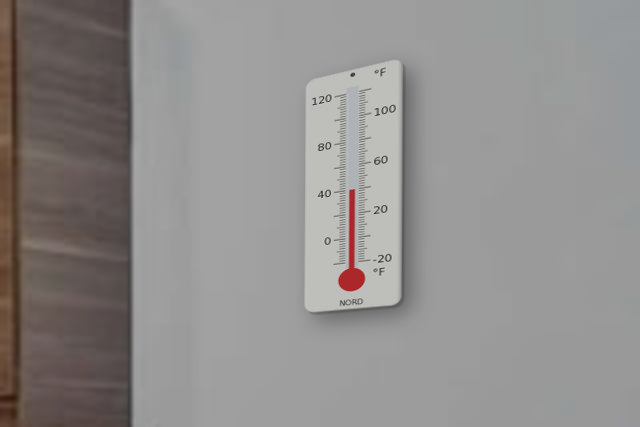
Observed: 40 °F
